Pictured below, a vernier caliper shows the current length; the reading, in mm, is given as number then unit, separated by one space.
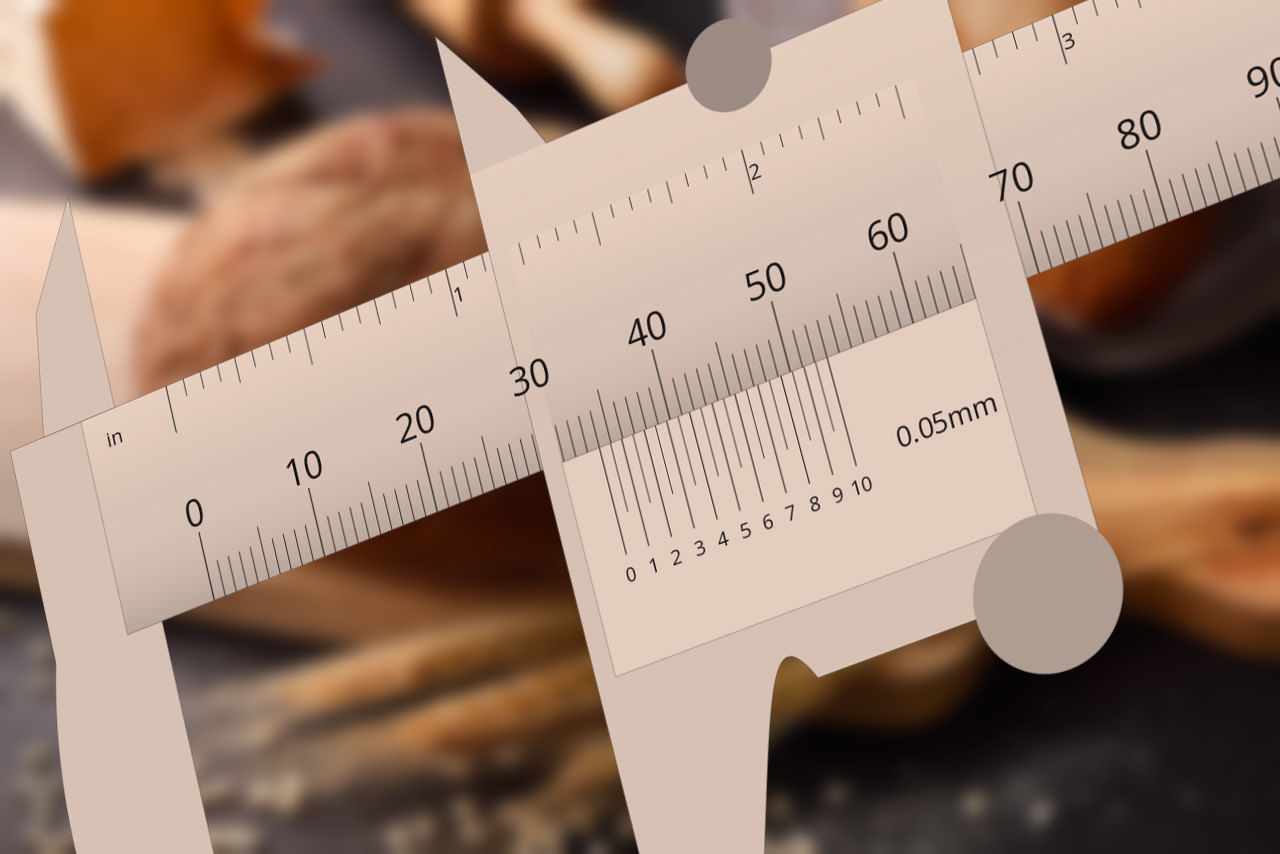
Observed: 34.0 mm
